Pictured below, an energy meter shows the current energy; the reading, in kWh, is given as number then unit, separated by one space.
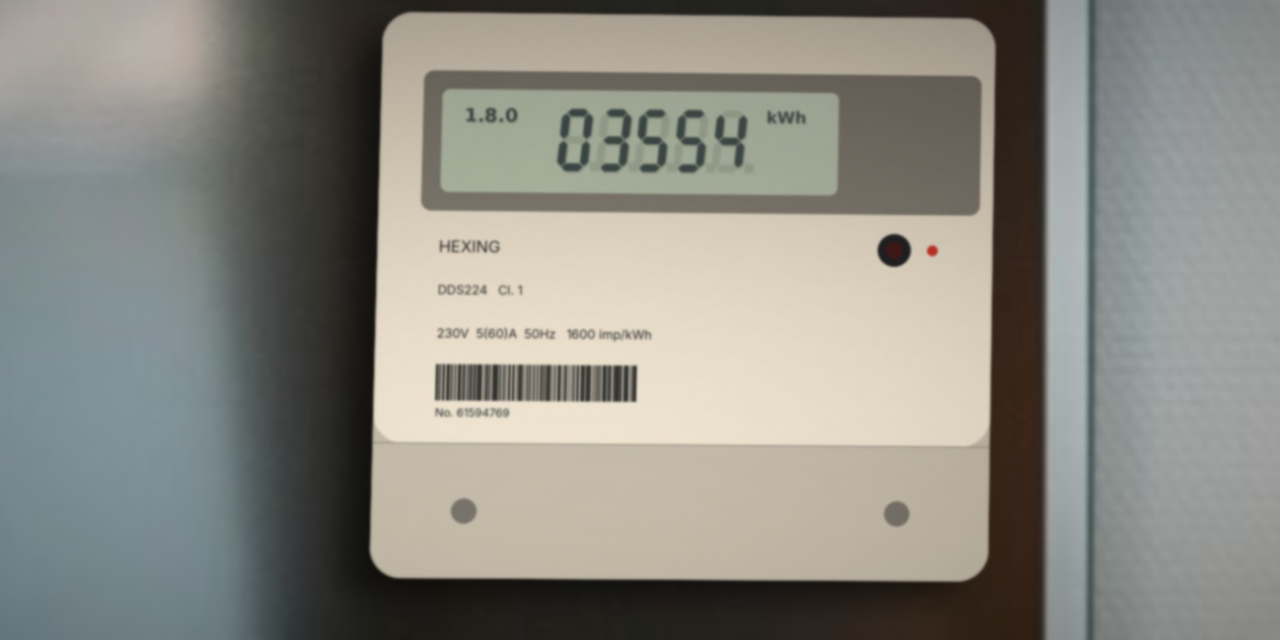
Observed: 3554 kWh
